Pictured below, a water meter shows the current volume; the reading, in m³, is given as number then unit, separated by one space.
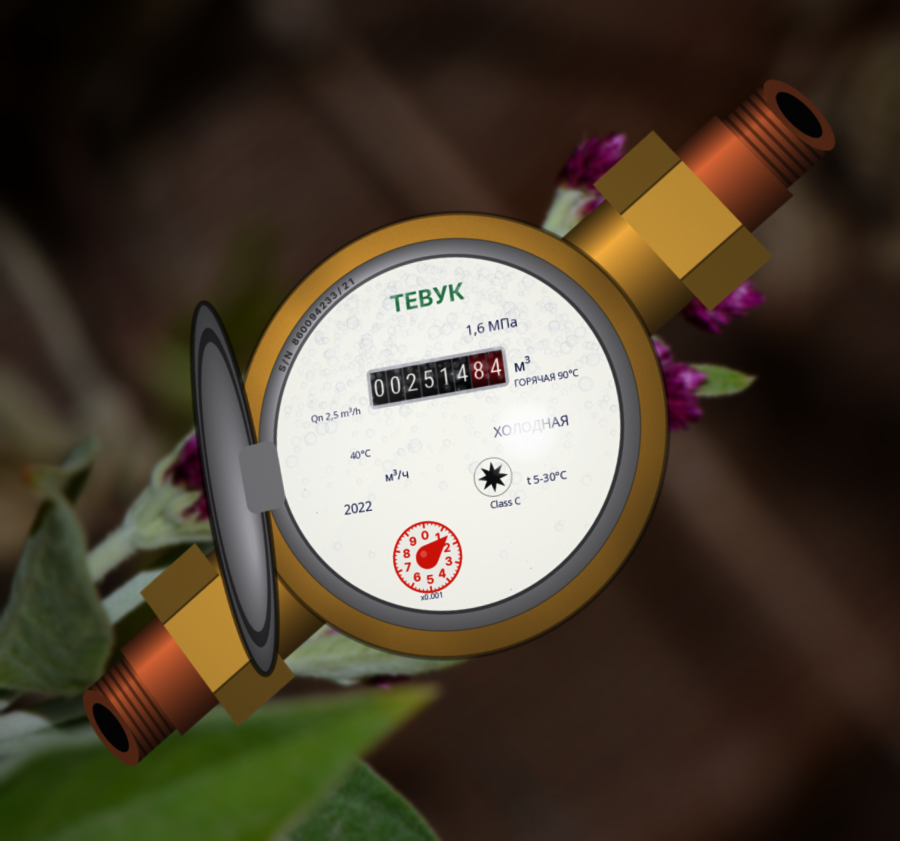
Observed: 2514.841 m³
